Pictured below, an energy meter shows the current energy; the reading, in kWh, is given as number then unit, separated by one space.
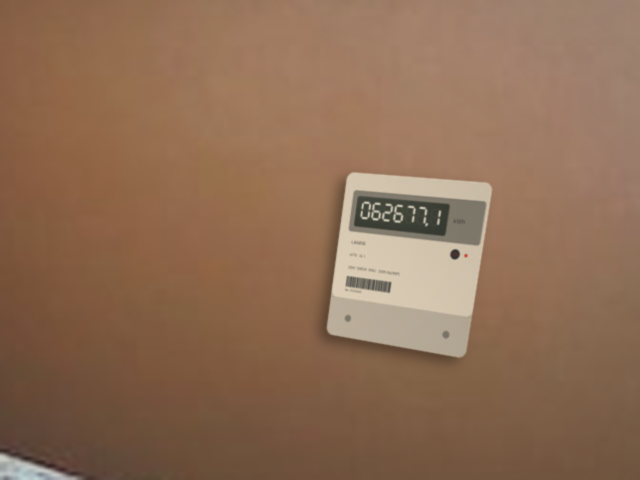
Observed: 62677.1 kWh
